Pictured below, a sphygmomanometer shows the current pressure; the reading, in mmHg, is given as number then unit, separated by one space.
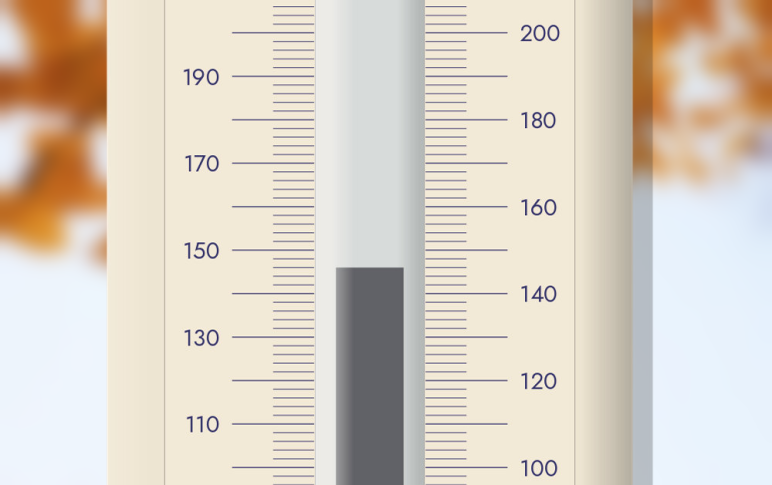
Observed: 146 mmHg
